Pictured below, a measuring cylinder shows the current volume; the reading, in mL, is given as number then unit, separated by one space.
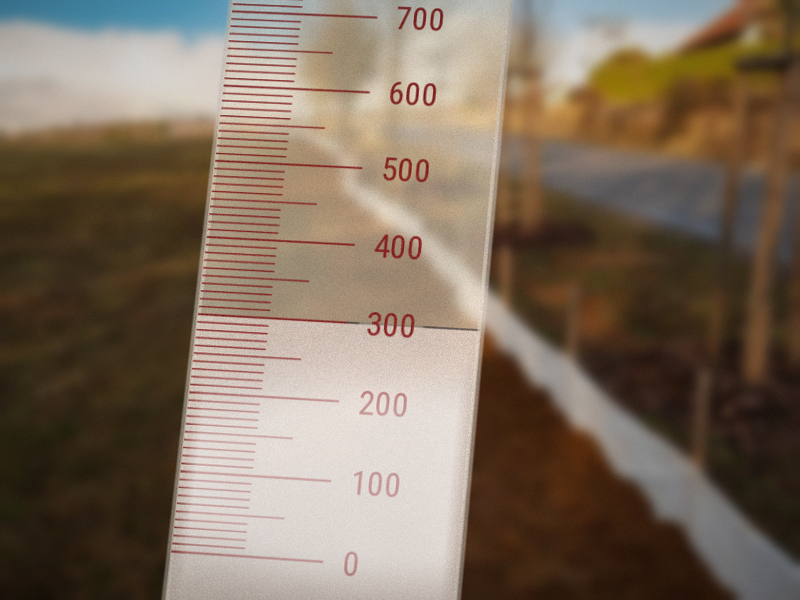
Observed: 300 mL
